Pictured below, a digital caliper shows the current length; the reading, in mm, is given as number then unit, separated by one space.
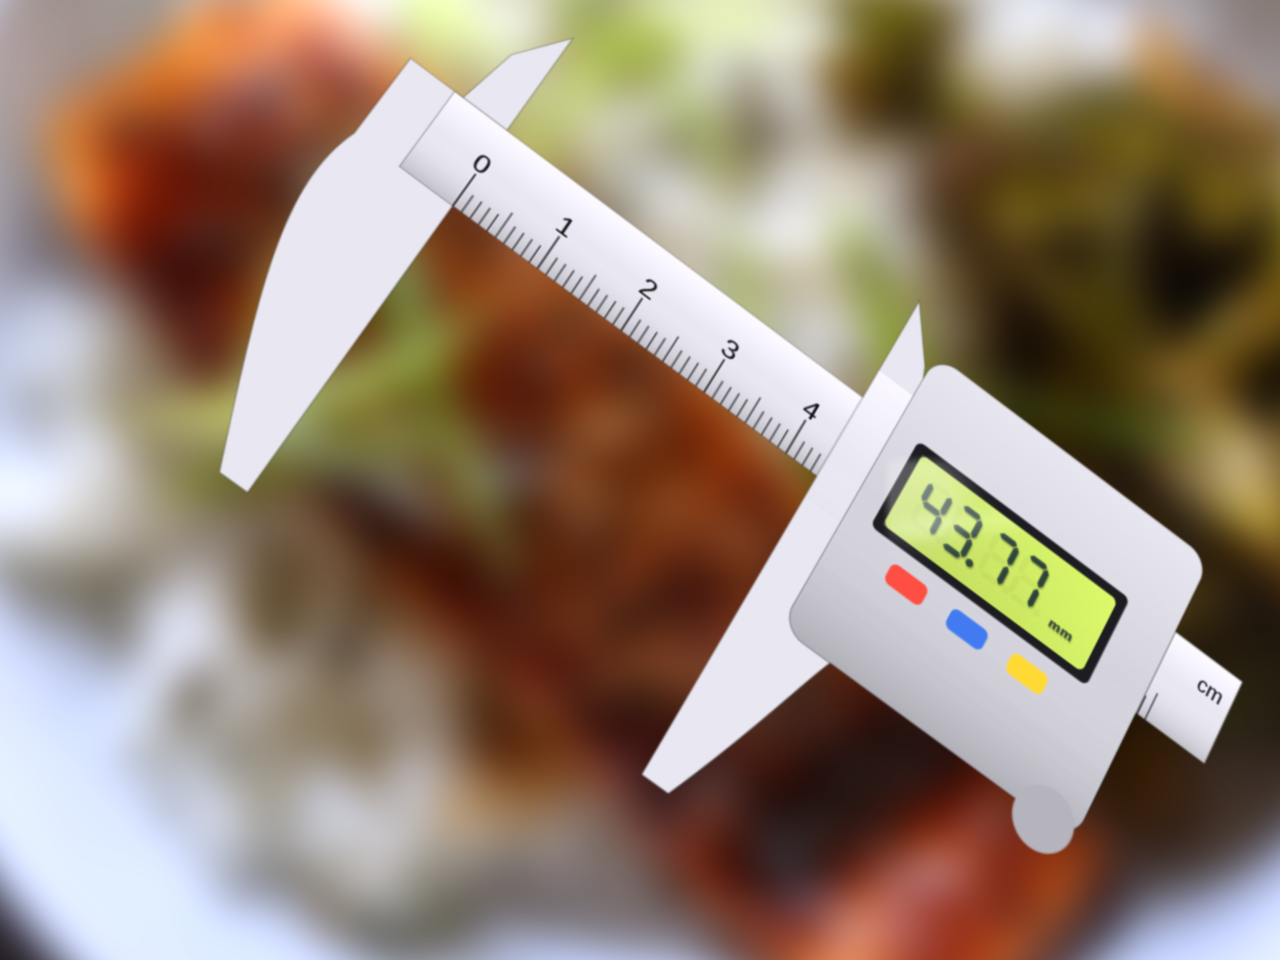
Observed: 43.77 mm
